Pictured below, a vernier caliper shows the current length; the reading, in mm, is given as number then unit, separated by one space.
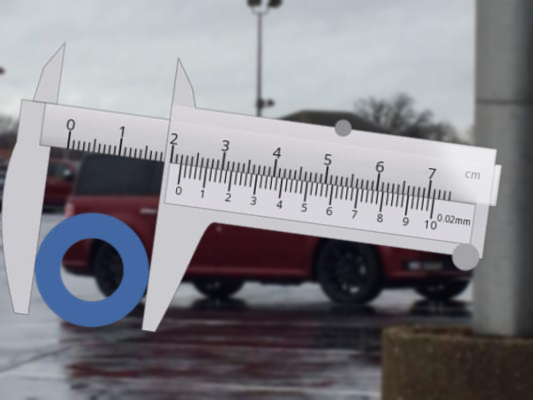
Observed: 22.0 mm
